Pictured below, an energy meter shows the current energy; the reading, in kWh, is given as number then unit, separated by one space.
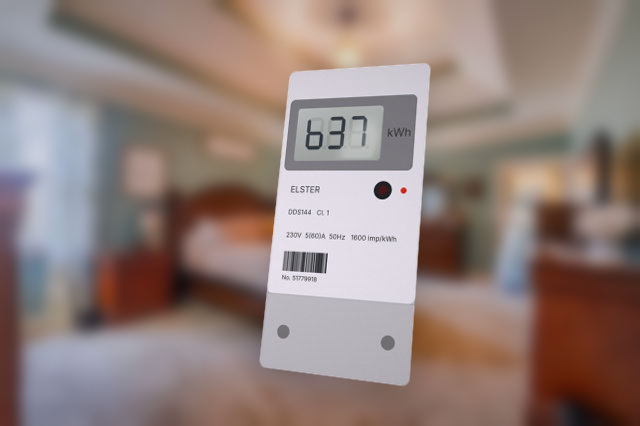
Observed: 637 kWh
